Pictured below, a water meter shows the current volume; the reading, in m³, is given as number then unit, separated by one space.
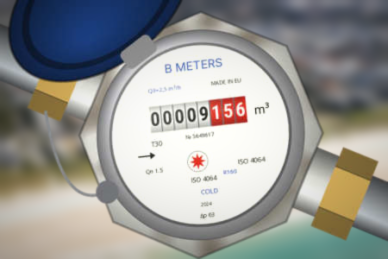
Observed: 9.156 m³
